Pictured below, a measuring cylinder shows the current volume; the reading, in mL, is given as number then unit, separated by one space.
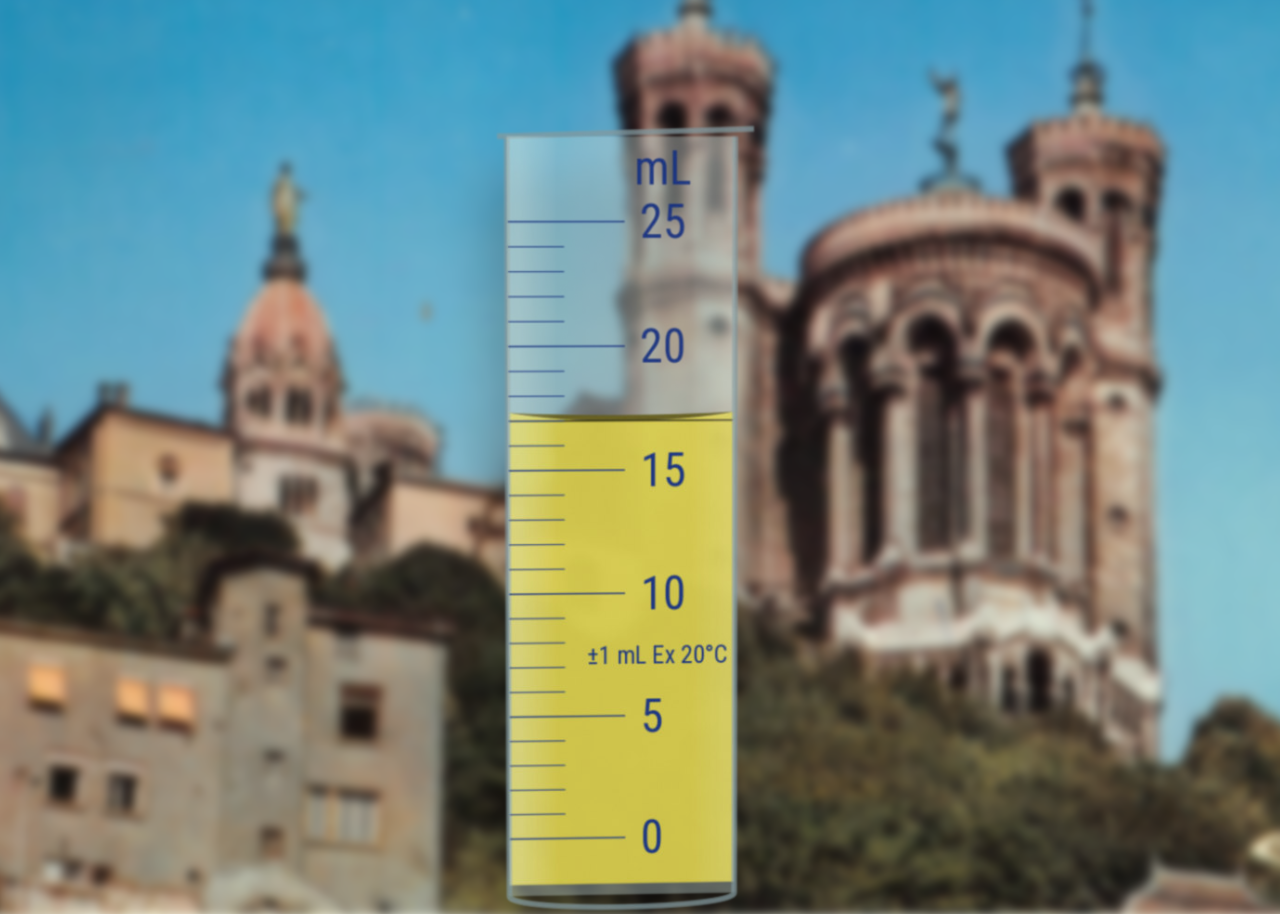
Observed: 17 mL
